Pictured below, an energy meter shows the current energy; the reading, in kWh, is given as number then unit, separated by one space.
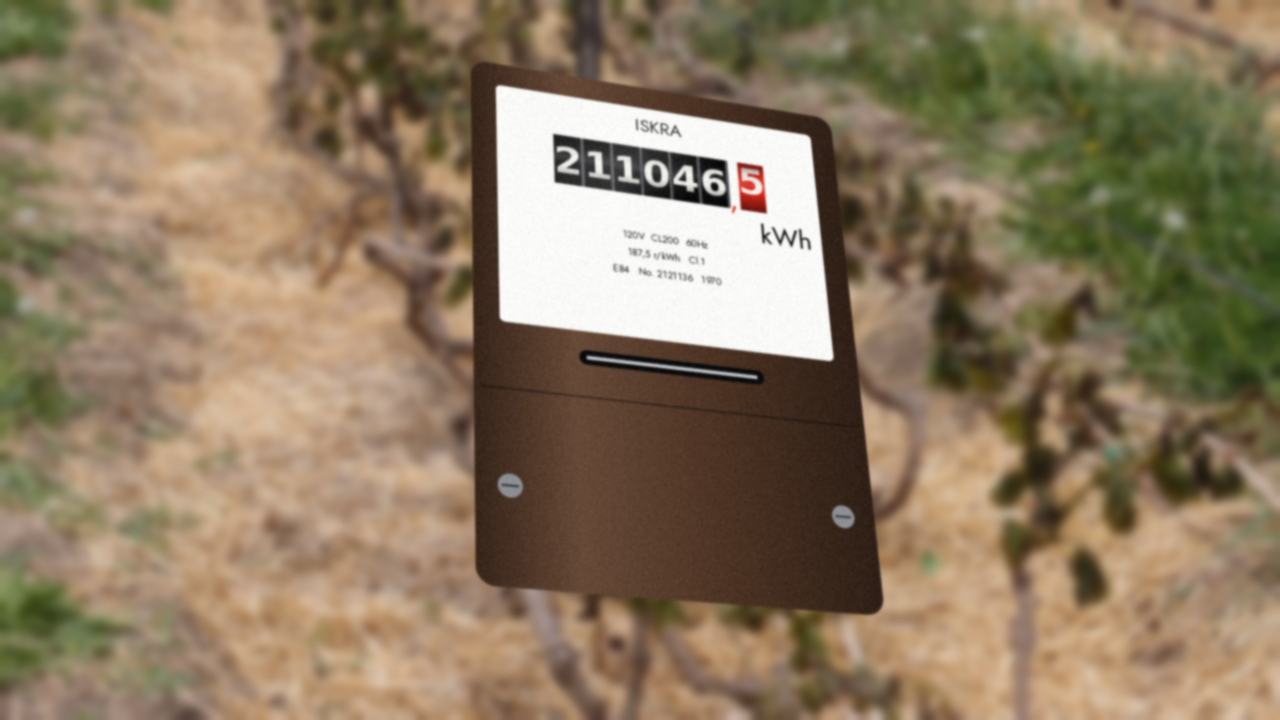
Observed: 211046.5 kWh
